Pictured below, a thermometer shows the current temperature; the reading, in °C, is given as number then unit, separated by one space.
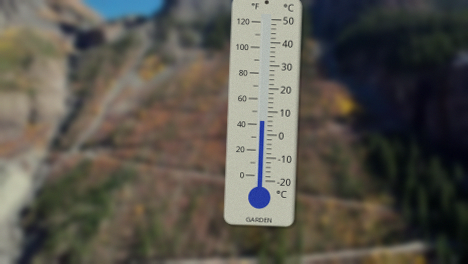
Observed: 6 °C
